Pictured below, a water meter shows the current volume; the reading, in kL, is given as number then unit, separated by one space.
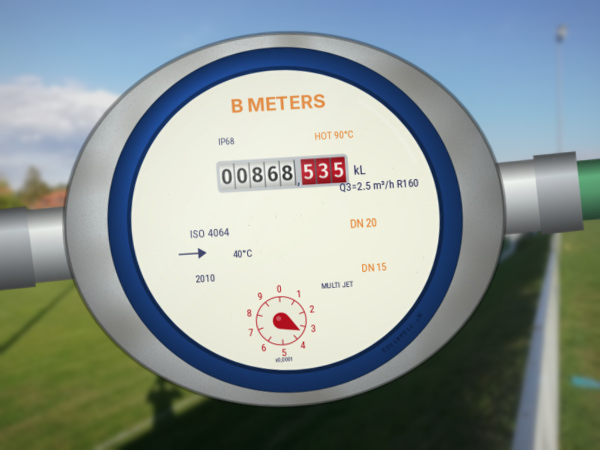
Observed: 868.5353 kL
